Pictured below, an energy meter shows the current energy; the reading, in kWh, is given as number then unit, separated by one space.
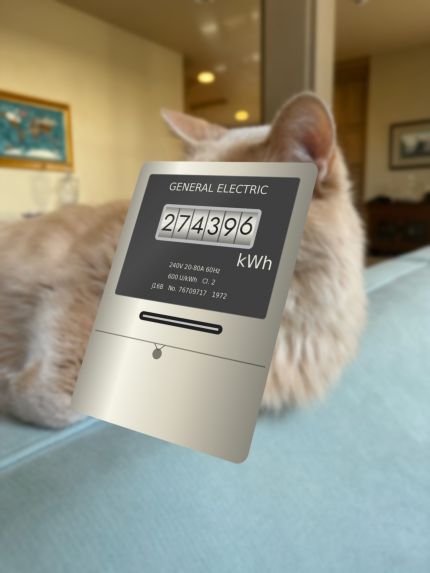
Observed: 274396 kWh
